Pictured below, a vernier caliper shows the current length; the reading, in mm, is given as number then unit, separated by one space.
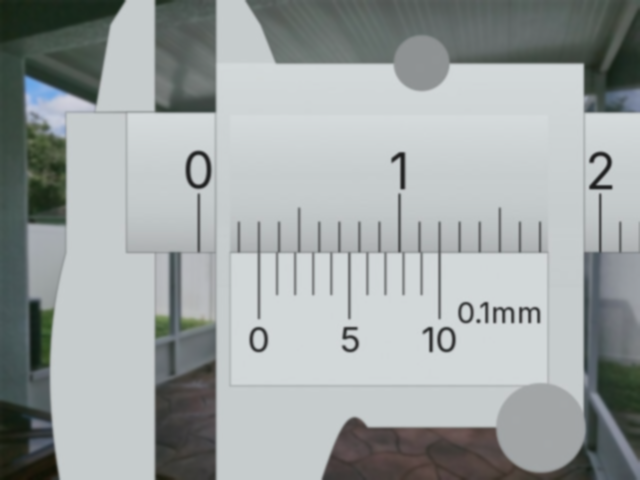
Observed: 3.0 mm
